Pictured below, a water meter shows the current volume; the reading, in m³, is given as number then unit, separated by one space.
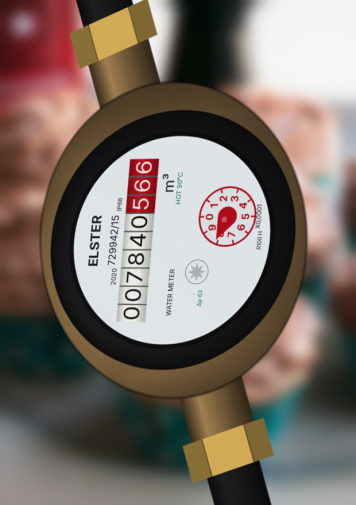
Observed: 7840.5668 m³
